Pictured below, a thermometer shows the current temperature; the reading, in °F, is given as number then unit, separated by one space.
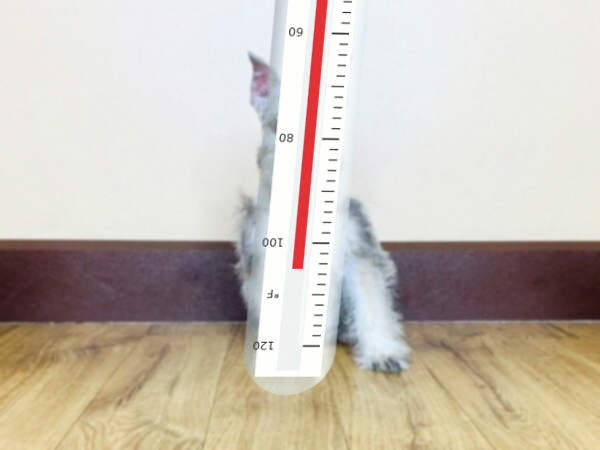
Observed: 105 °F
